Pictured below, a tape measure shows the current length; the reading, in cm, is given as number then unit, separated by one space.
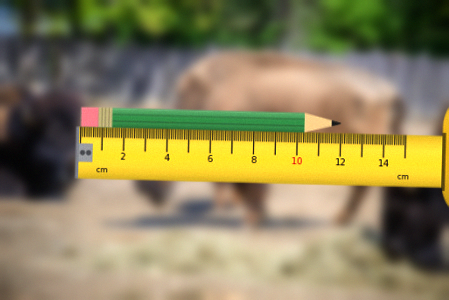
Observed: 12 cm
